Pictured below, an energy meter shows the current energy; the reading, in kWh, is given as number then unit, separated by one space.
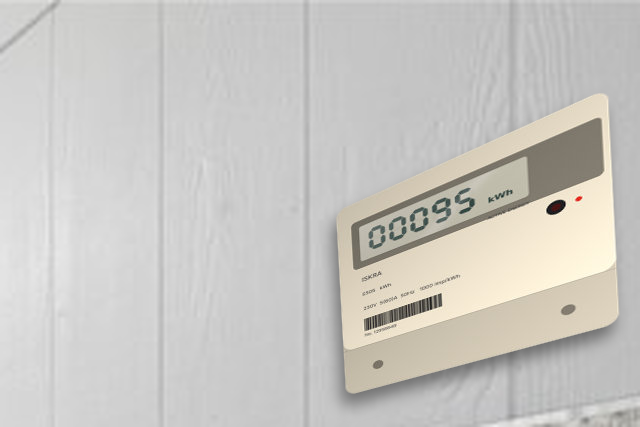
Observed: 95 kWh
